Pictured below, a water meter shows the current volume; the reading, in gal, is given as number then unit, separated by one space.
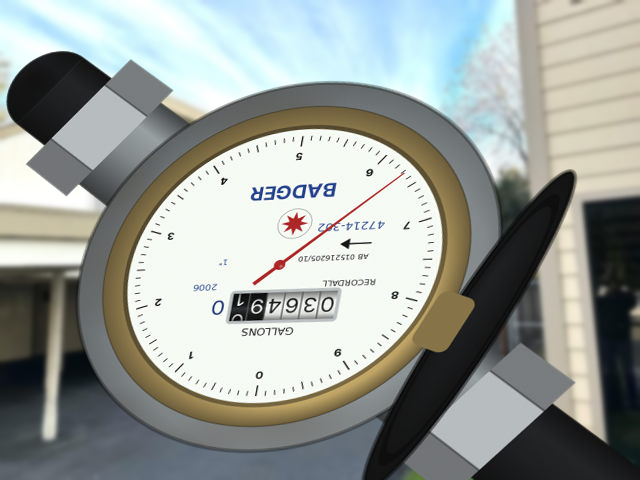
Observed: 364906.3 gal
